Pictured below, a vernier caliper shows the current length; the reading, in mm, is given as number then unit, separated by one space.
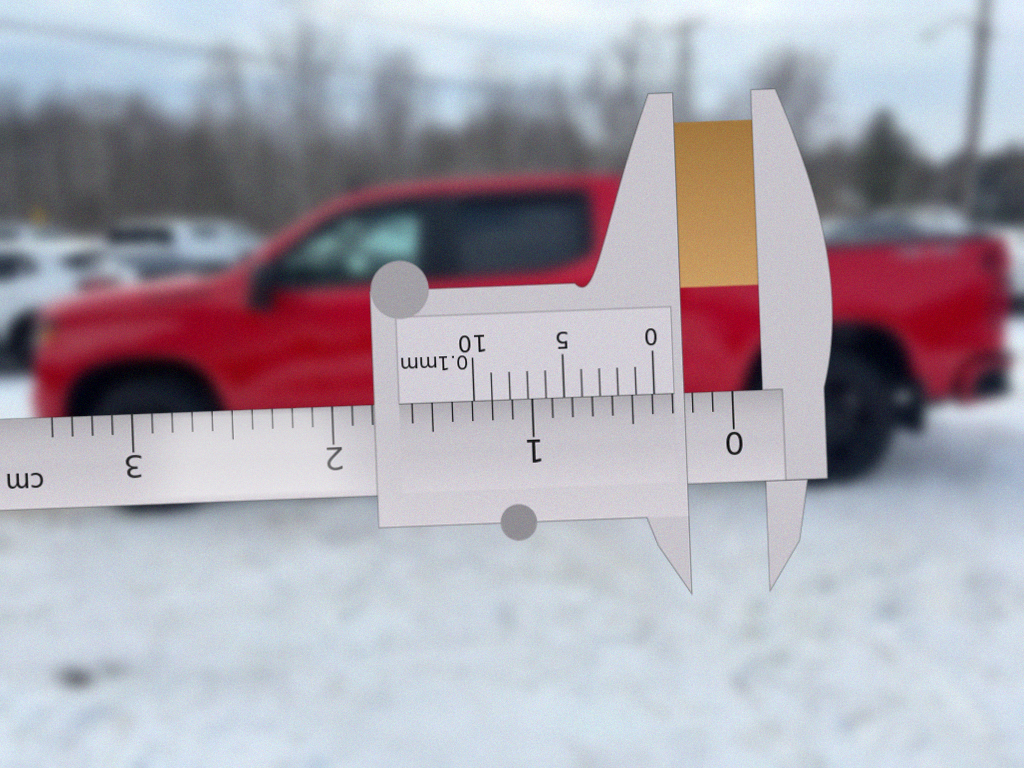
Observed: 3.9 mm
